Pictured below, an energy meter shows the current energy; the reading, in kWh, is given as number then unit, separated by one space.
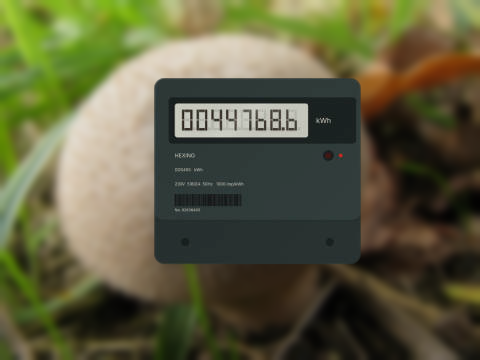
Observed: 44768.6 kWh
